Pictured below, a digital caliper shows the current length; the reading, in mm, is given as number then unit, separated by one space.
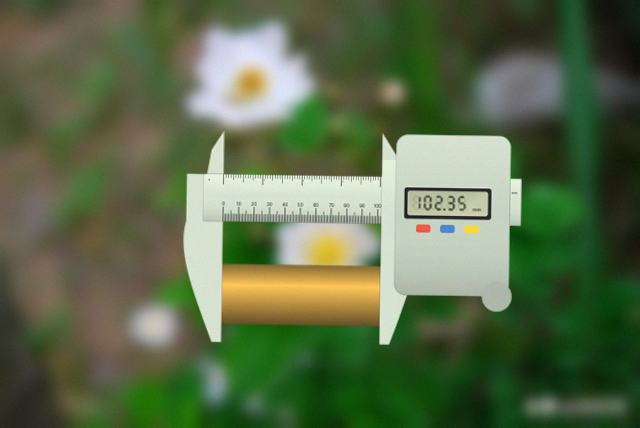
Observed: 102.35 mm
